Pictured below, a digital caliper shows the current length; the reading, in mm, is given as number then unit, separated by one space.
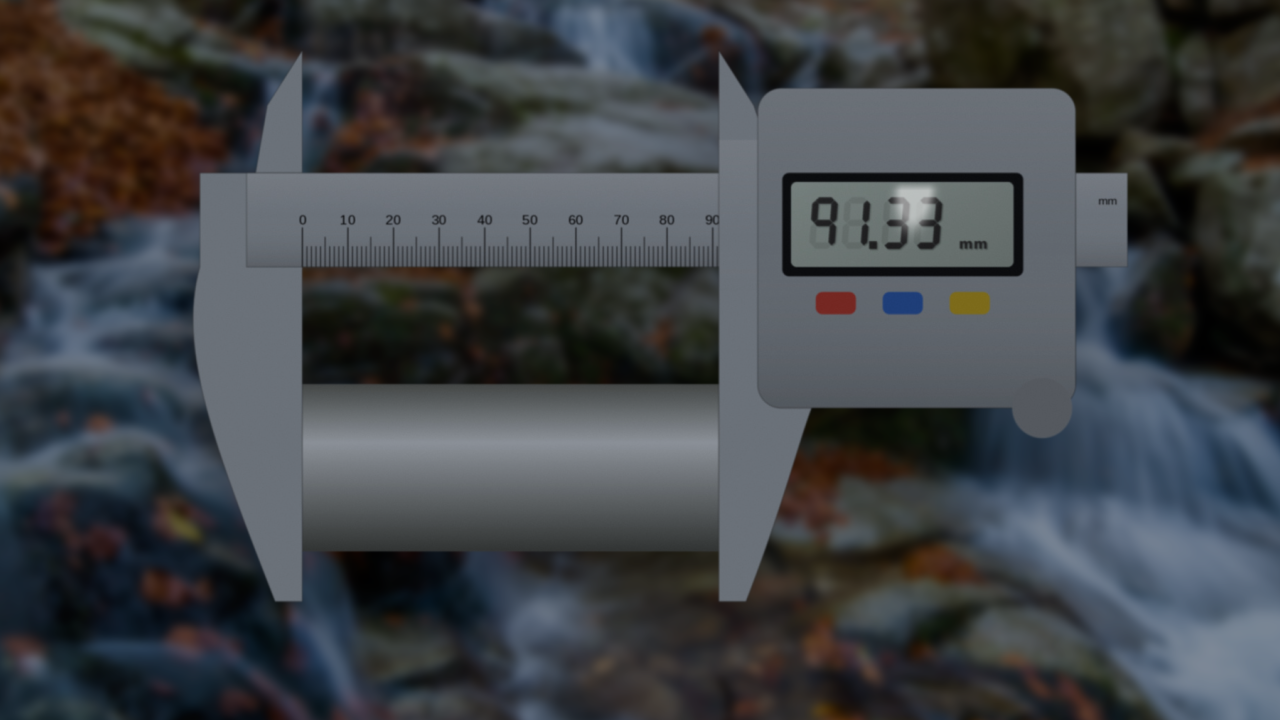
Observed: 91.33 mm
